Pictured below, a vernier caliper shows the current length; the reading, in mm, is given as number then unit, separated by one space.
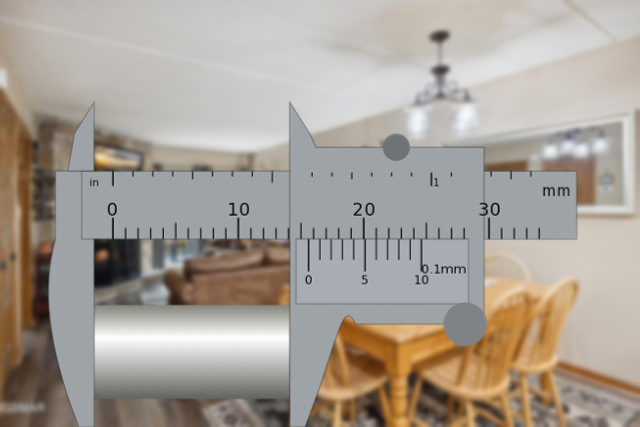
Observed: 15.6 mm
